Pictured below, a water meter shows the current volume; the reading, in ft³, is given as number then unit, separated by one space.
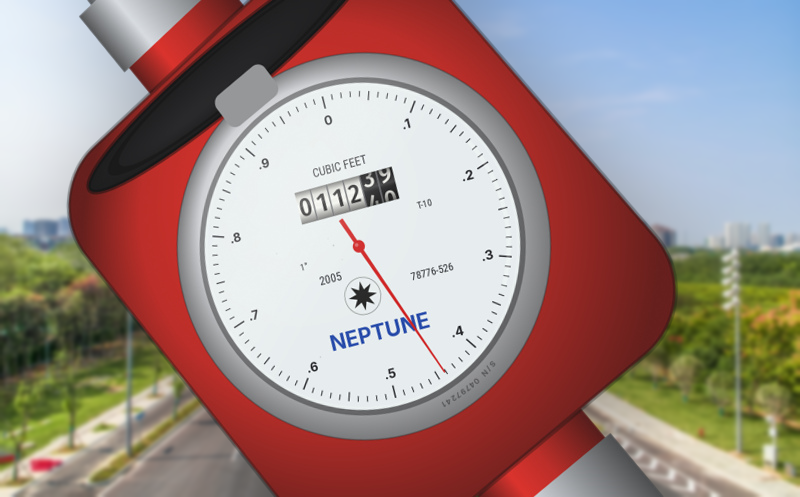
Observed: 11239.44 ft³
